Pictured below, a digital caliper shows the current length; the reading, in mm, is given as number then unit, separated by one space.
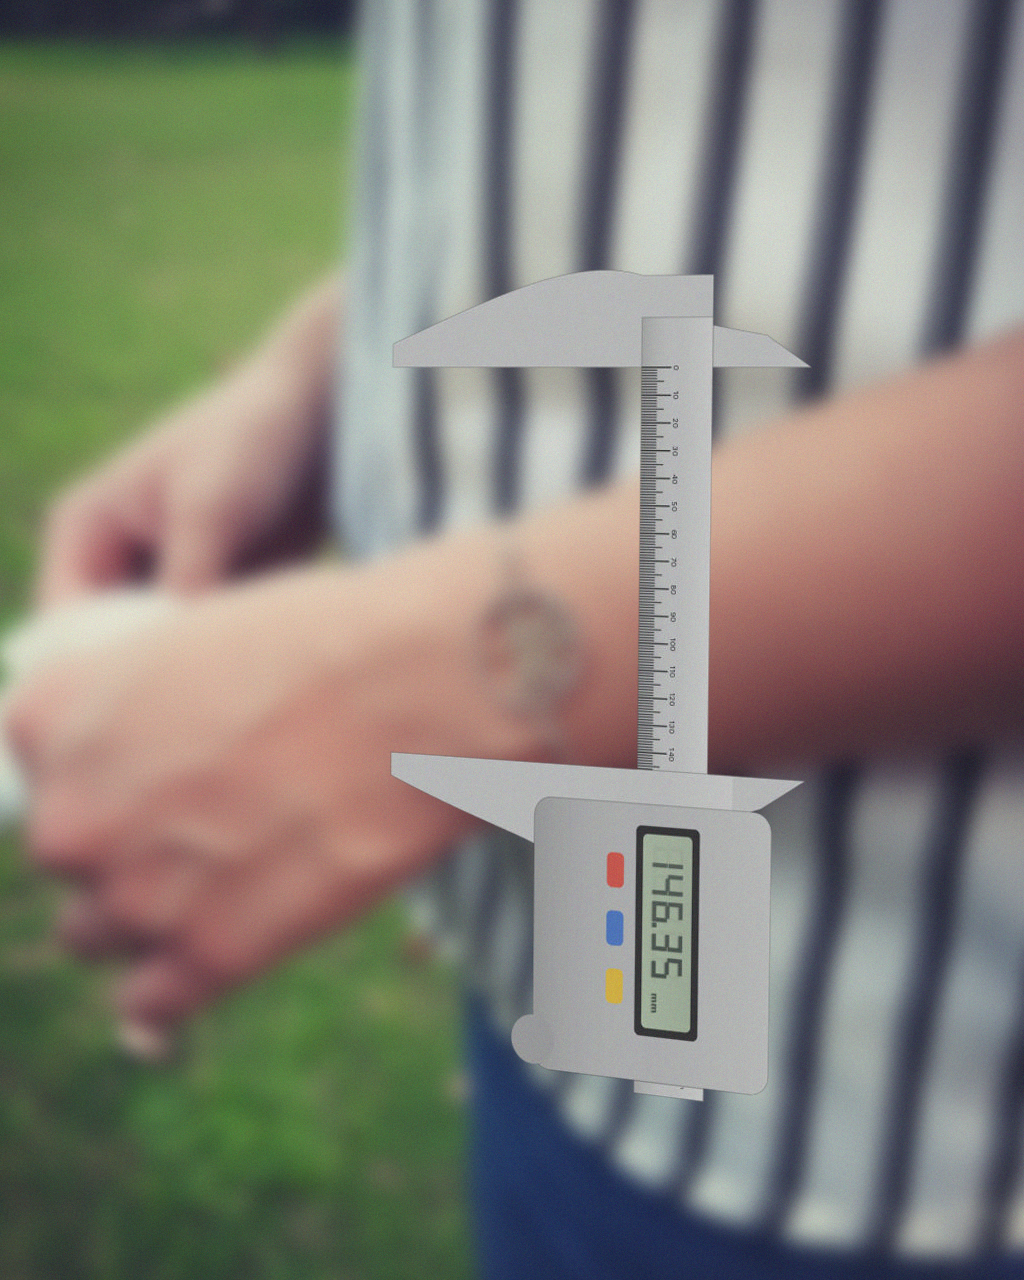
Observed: 146.35 mm
